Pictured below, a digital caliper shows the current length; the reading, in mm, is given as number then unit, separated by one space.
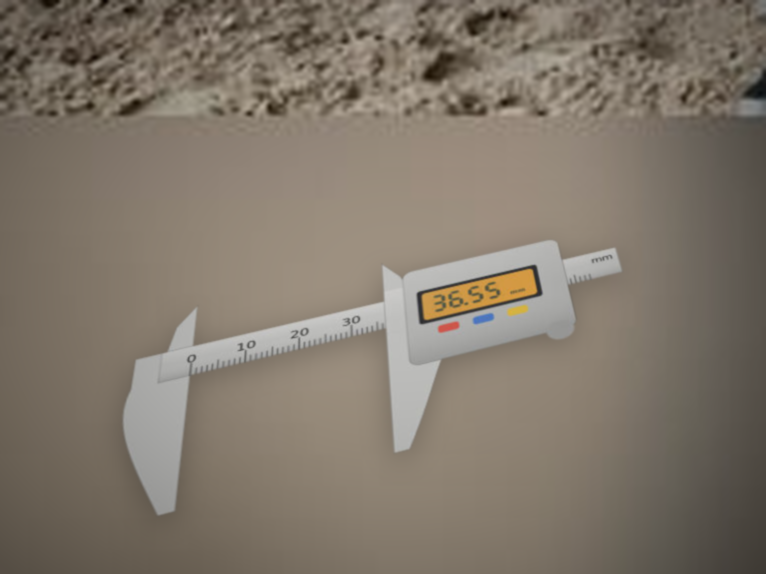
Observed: 36.55 mm
